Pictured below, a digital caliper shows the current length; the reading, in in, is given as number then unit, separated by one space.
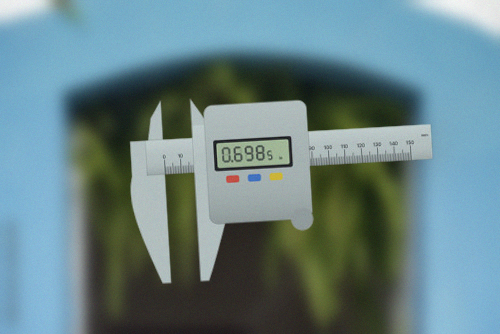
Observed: 0.6985 in
